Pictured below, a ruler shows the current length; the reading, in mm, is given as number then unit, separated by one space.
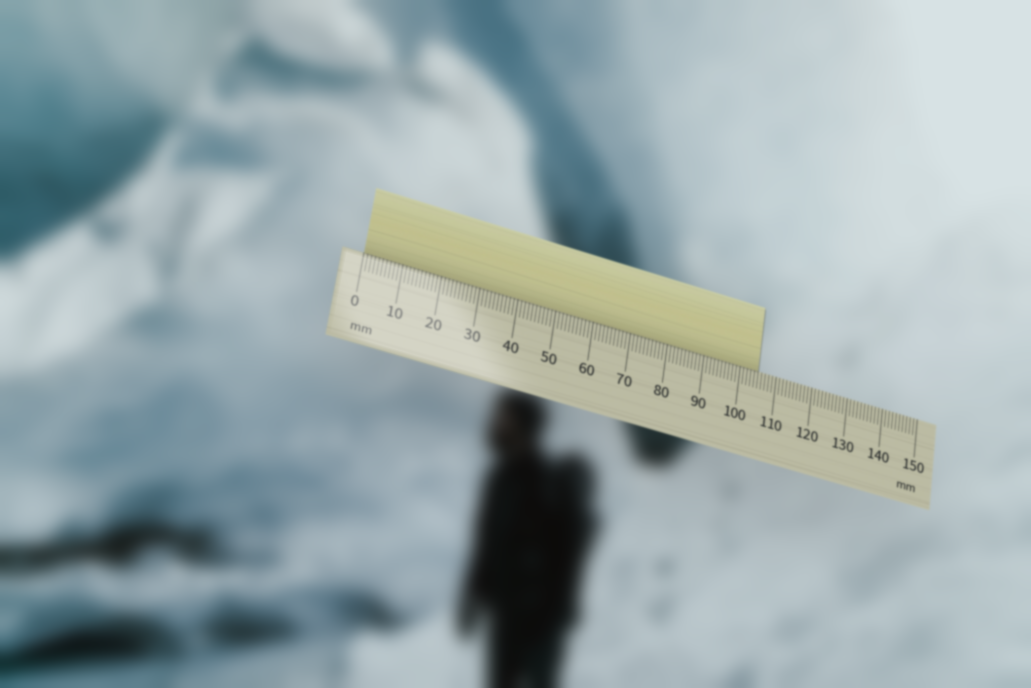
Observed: 105 mm
